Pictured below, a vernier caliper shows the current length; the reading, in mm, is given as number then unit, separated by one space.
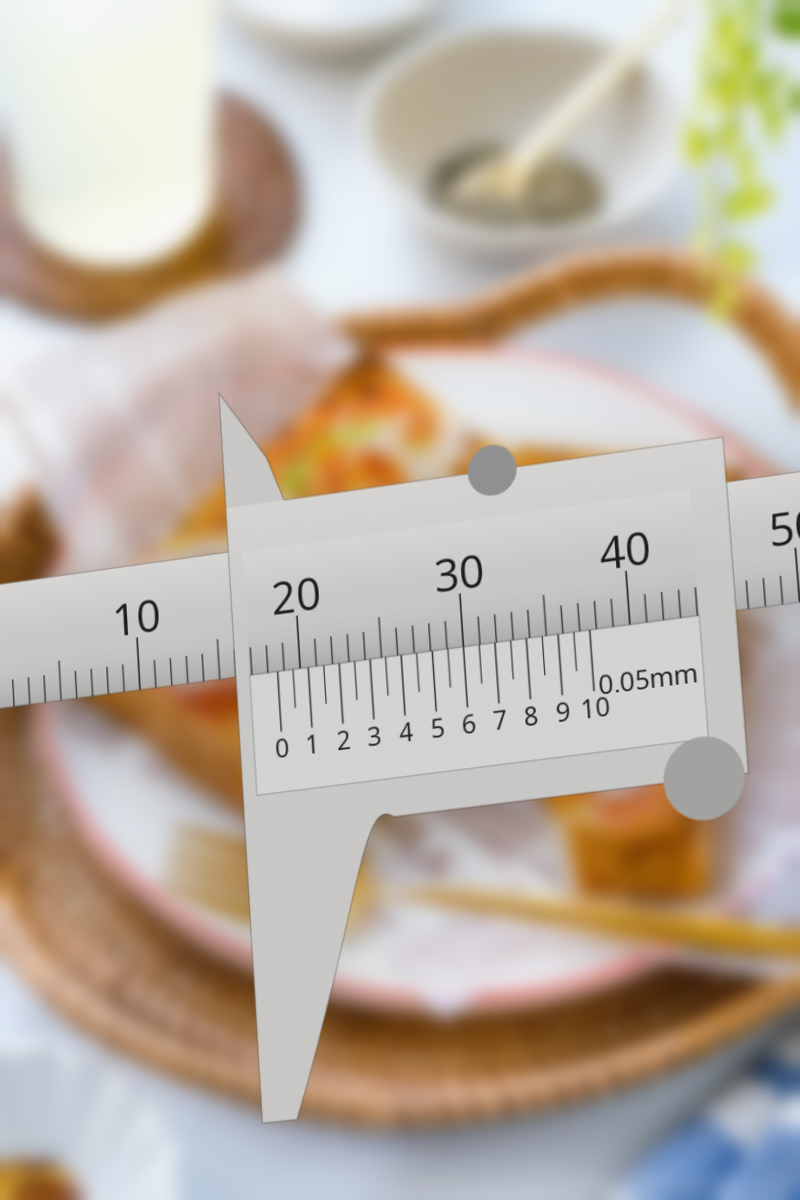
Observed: 18.6 mm
